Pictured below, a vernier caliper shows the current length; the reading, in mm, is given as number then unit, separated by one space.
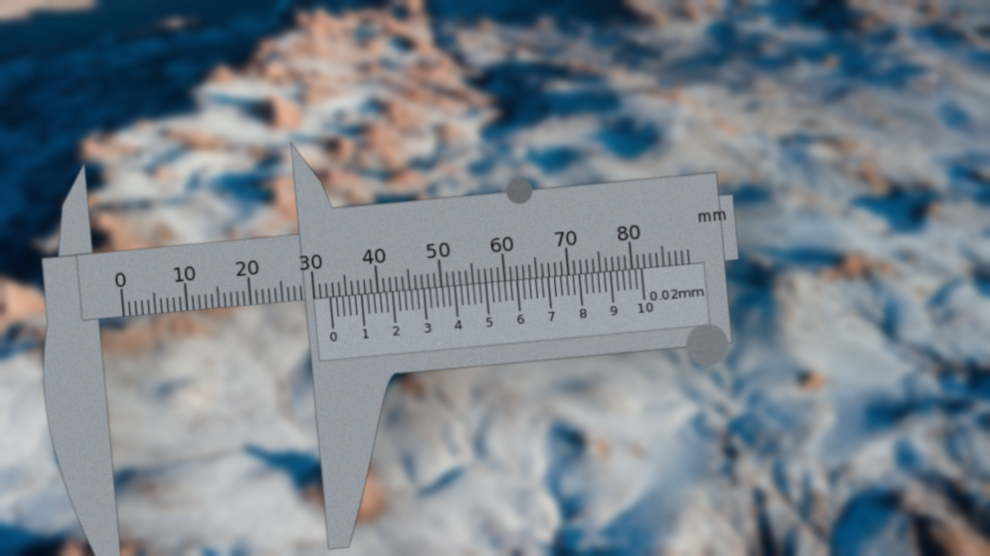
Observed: 32.5 mm
